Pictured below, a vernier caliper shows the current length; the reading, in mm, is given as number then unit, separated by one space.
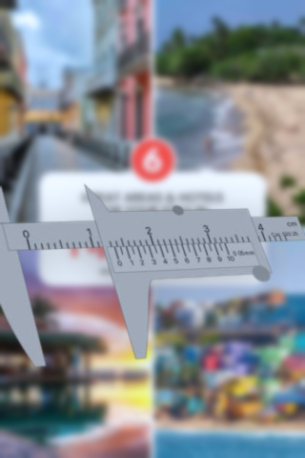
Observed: 13.5 mm
